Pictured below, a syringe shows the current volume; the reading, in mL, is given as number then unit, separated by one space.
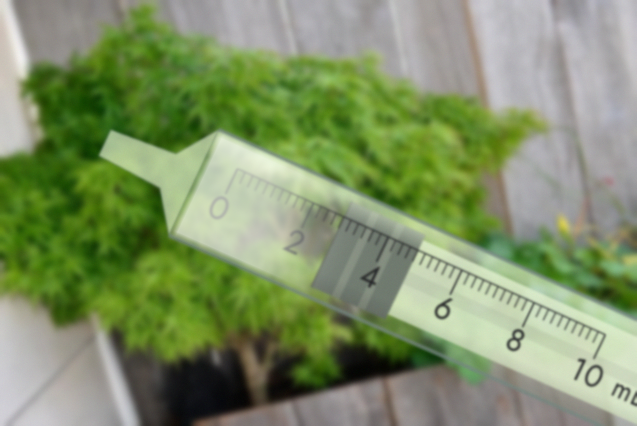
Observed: 2.8 mL
